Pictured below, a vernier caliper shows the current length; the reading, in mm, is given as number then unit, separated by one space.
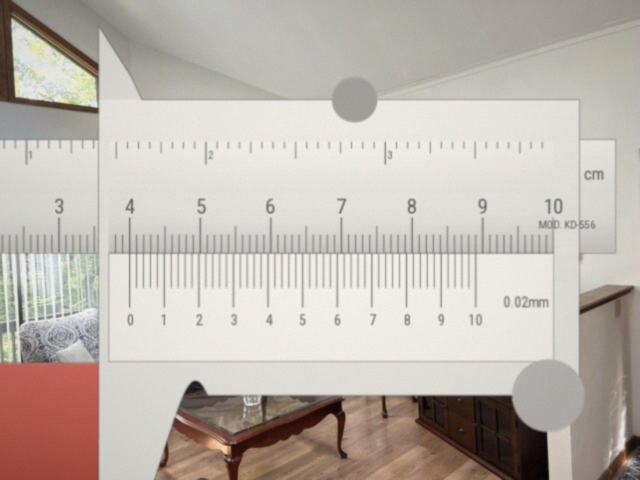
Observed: 40.0 mm
